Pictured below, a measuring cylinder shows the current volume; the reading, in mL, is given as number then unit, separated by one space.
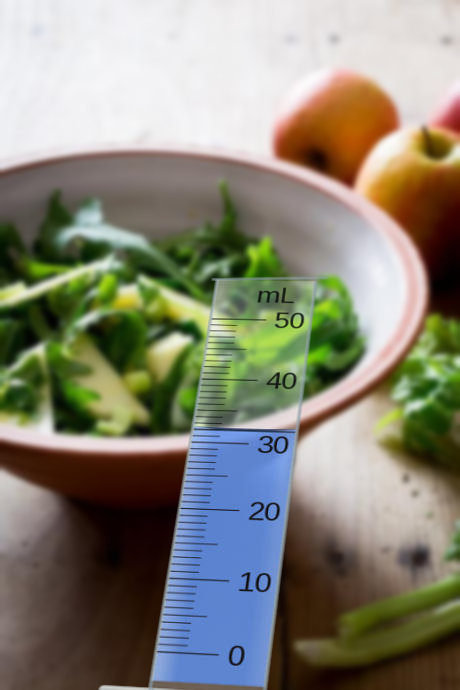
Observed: 32 mL
